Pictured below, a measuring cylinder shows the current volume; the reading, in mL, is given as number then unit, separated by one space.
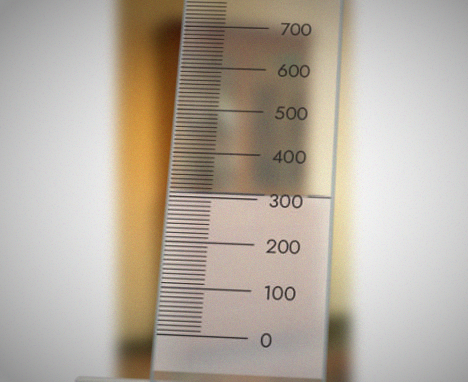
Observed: 310 mL
